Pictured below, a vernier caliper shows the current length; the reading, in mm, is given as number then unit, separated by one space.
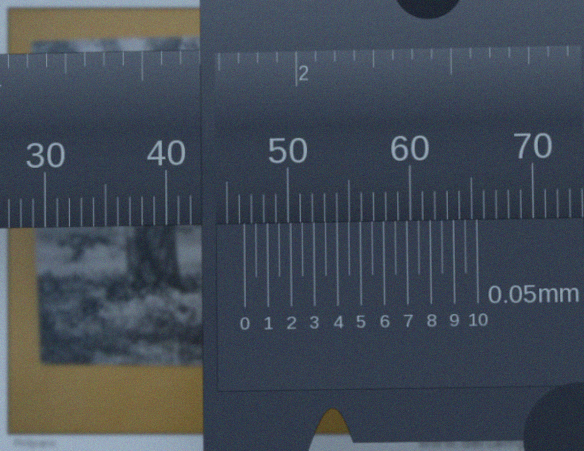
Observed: 46.4 mm
